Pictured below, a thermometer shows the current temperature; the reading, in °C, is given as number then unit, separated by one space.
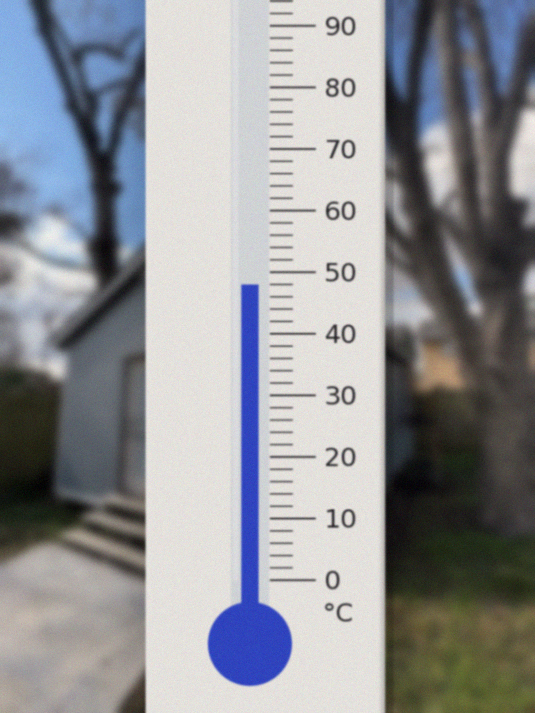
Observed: 48 °C
